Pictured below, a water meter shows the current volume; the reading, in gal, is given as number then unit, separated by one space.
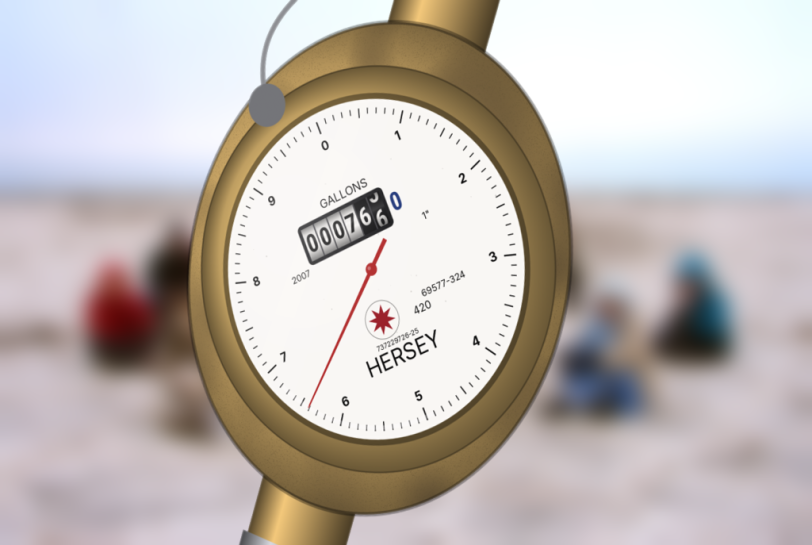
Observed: 7656.4 gal
